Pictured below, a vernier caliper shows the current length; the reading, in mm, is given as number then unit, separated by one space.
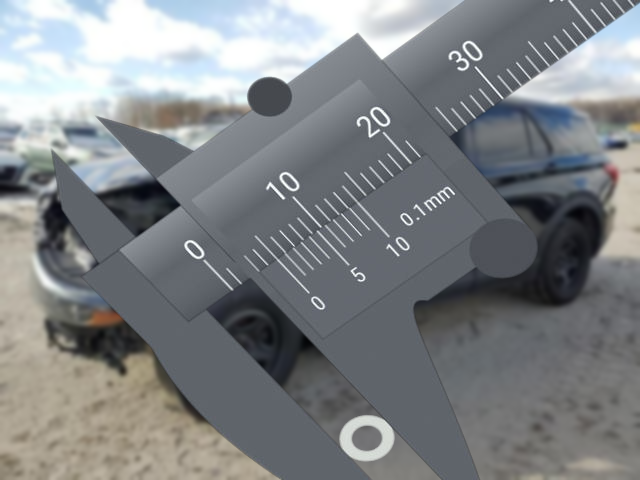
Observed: 5.0 mm
